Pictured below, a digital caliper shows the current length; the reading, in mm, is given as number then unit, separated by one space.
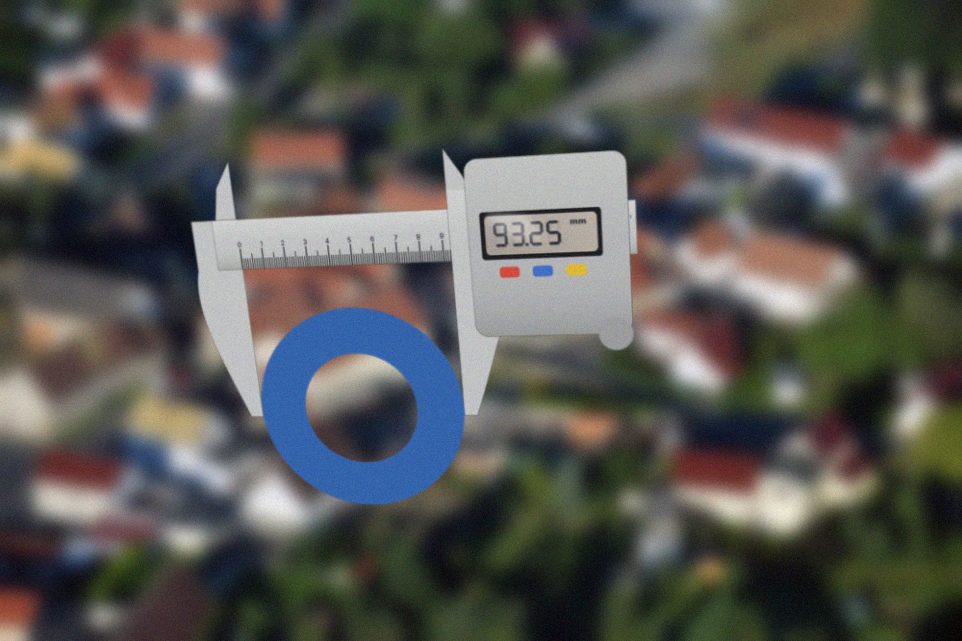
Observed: 93.25 mm
